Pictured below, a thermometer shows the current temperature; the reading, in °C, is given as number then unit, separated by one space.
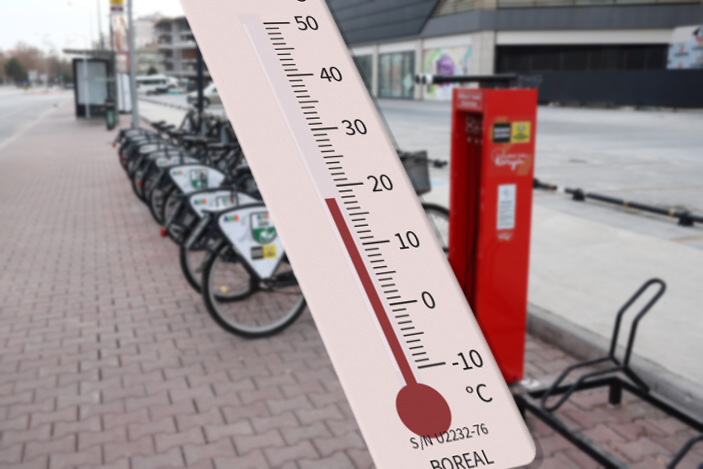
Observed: 18 °C
